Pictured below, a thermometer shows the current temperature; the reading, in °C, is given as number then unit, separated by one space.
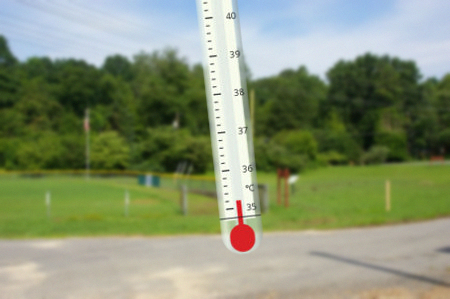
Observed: 35.2 °C
